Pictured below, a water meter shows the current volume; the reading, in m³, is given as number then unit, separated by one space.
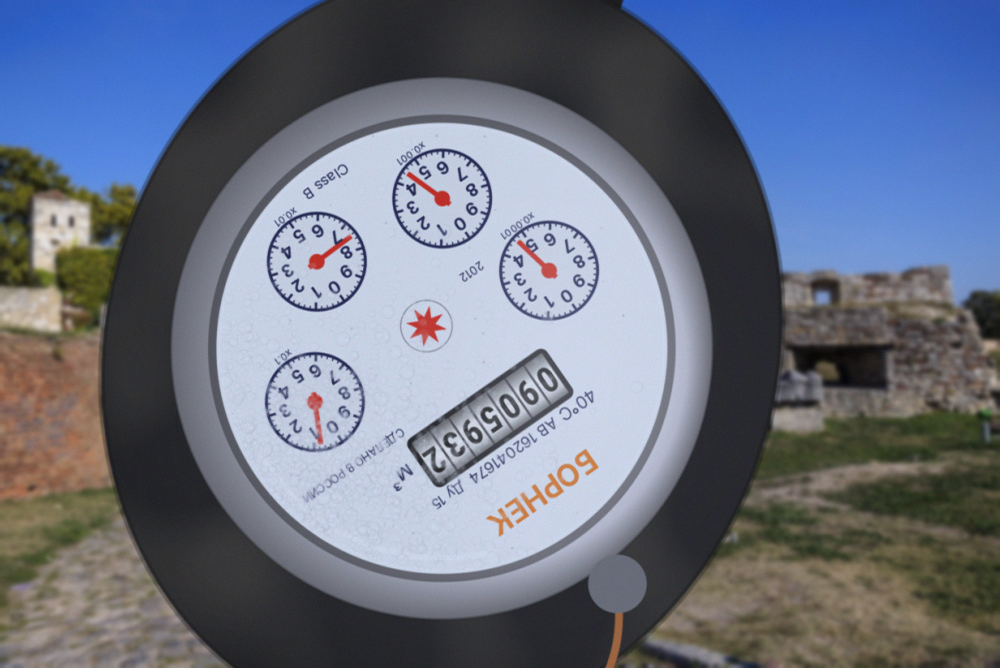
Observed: 905932.0744 m³
